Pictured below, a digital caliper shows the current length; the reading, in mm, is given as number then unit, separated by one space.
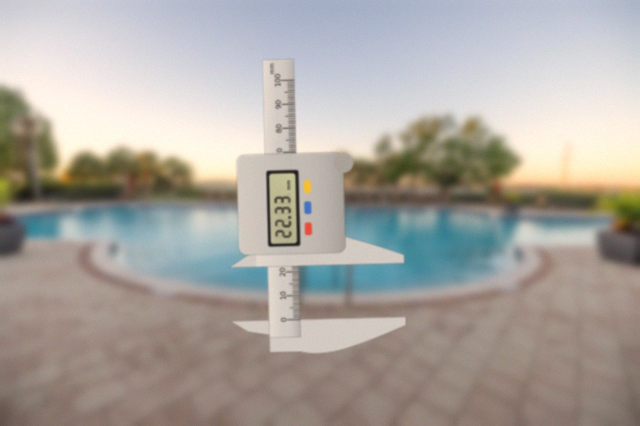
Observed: 22.33 mm
